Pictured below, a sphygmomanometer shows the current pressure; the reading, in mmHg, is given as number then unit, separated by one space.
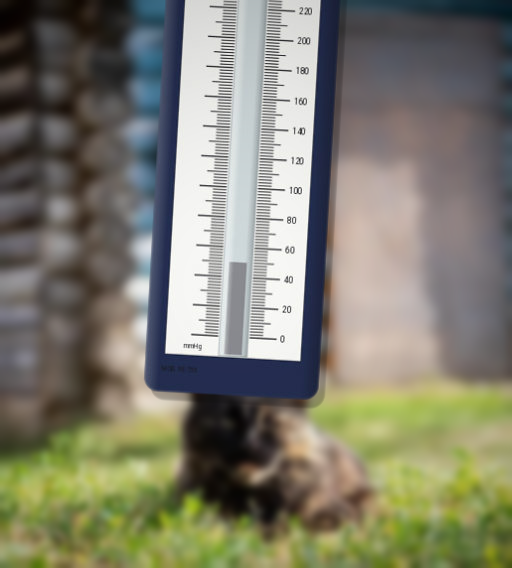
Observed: 50 mmHg
